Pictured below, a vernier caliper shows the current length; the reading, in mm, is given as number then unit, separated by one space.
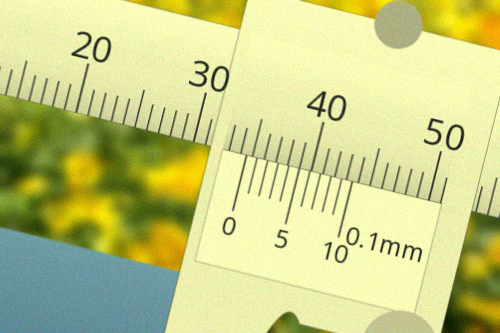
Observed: 34.5 mm
